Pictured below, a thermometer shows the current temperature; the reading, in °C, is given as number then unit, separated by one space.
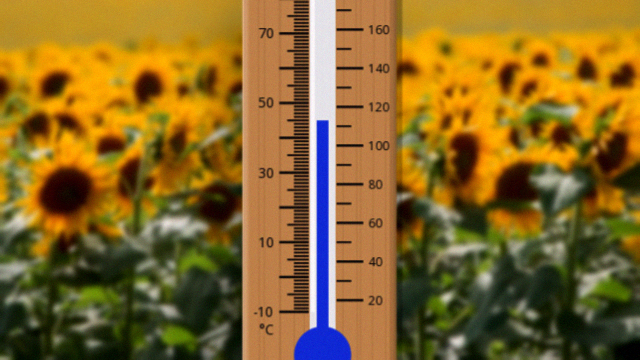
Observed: 45 °C
